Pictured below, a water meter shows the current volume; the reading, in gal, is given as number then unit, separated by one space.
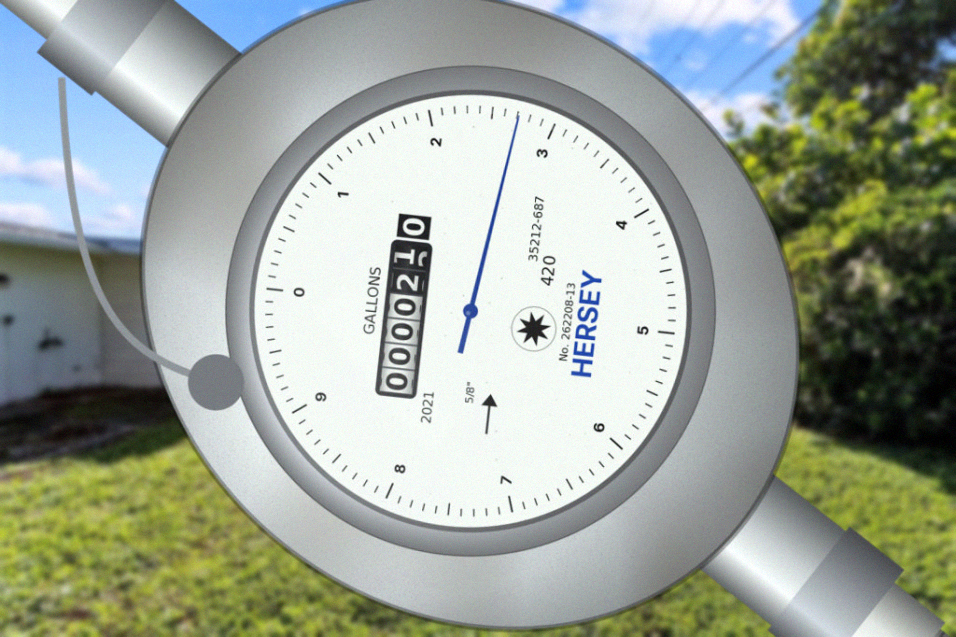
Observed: 212.7 gal
